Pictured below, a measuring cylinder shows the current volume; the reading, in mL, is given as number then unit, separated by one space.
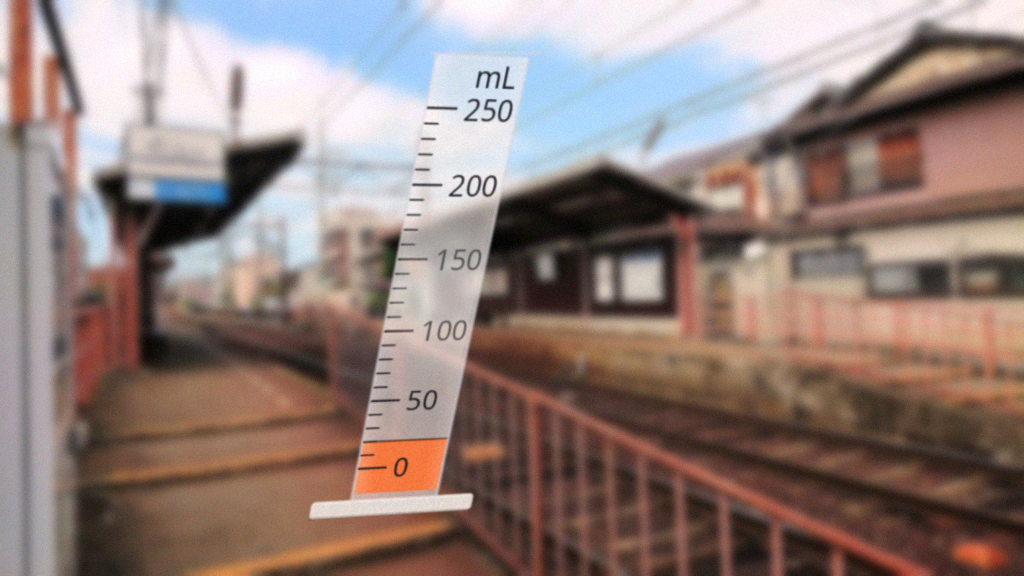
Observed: 20 mL
